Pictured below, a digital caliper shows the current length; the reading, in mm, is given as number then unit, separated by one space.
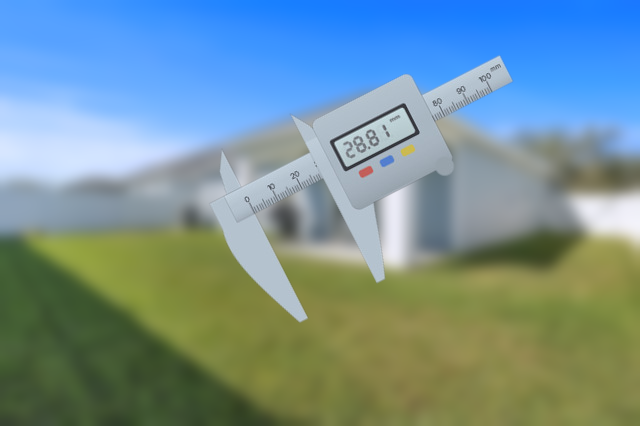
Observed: 28.81 mm
